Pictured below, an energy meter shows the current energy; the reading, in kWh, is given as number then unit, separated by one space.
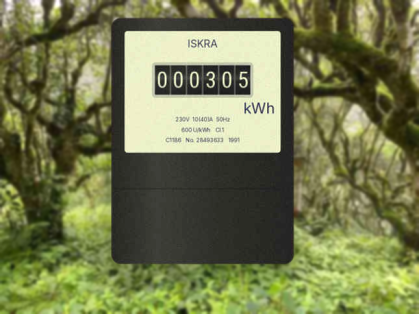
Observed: 305 kWh
